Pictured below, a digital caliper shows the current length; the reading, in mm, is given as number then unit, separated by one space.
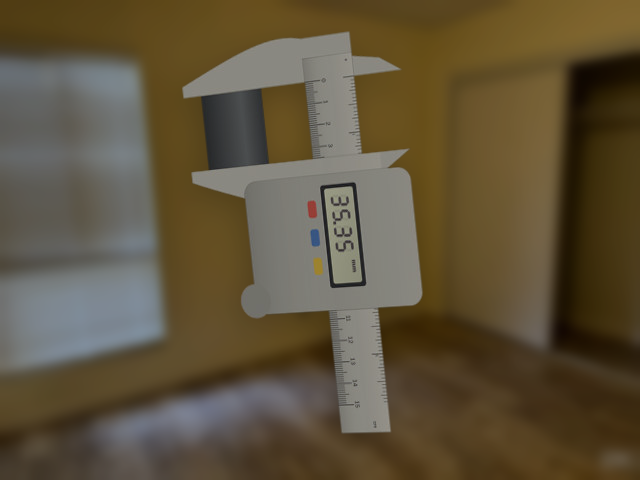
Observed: 35.35 mm
